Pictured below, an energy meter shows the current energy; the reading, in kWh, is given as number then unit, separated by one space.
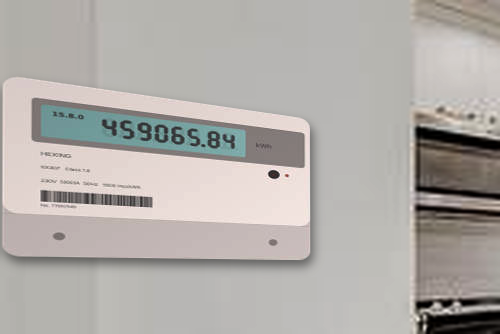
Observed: 459065.84 kWh
